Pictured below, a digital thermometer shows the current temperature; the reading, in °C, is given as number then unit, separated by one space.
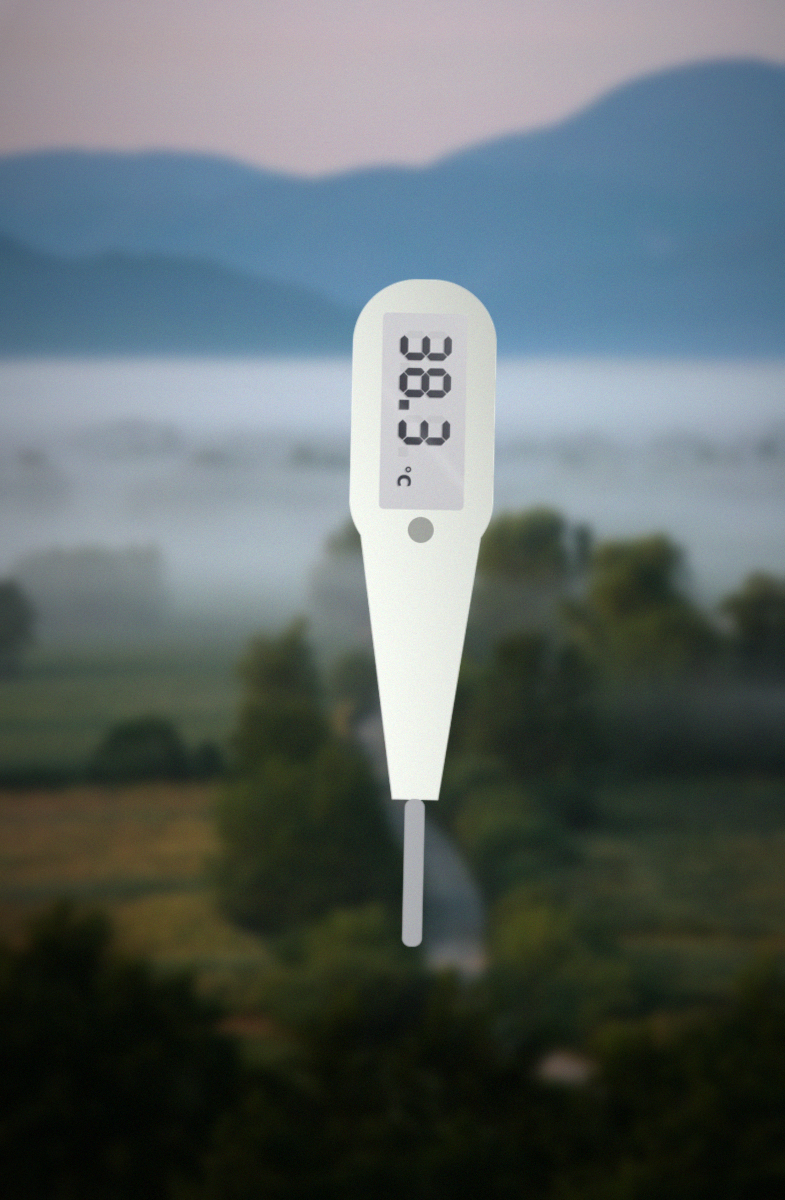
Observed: 38.3 °C
